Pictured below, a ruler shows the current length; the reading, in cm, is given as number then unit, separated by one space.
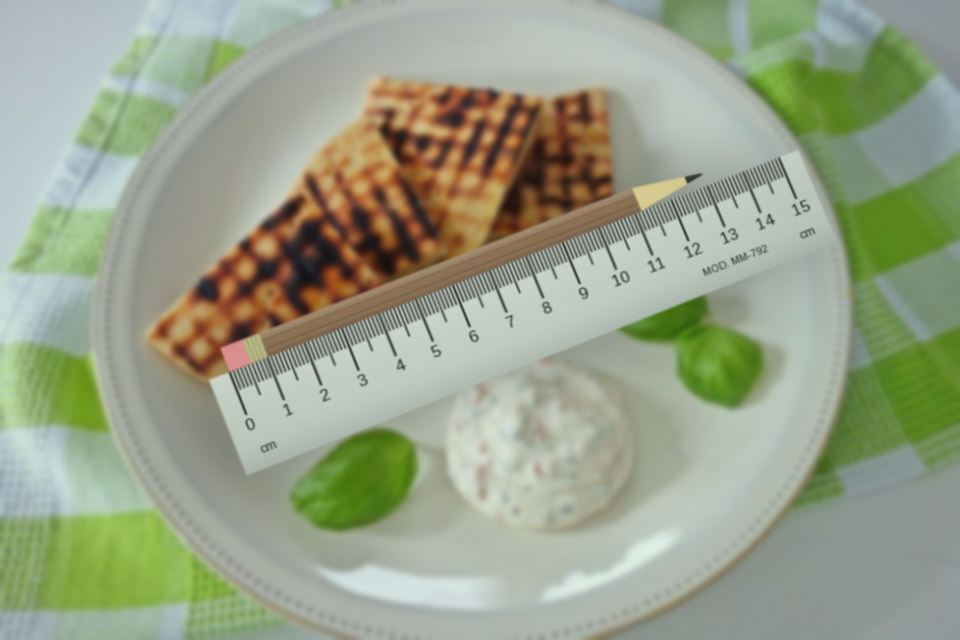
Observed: 13 cm
